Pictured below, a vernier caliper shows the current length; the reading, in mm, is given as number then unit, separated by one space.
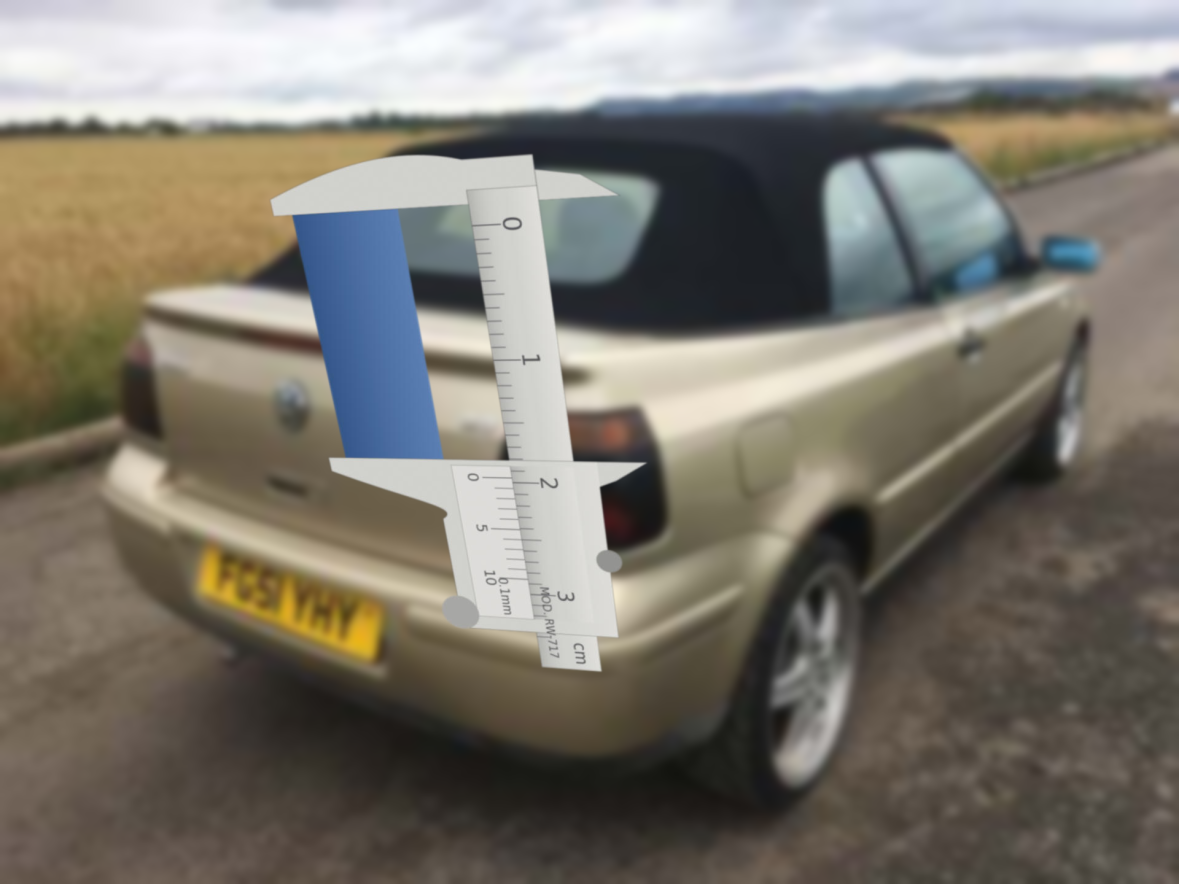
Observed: 19.6 mm
